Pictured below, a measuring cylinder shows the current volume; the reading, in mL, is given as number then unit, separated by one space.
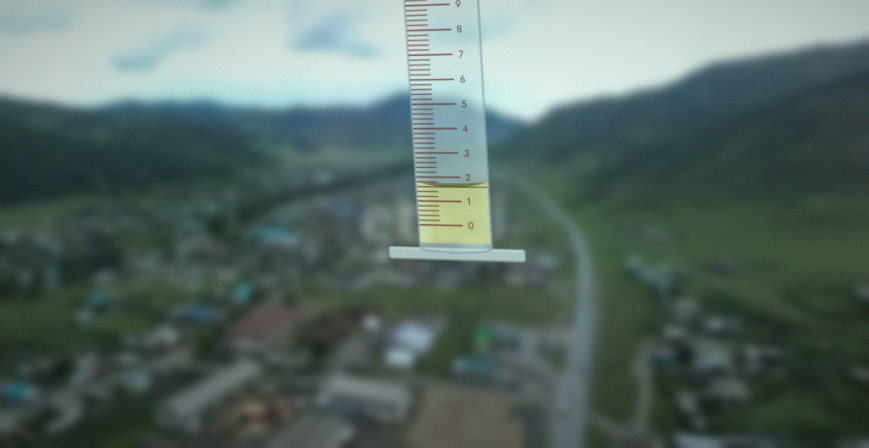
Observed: 1.6 mL
